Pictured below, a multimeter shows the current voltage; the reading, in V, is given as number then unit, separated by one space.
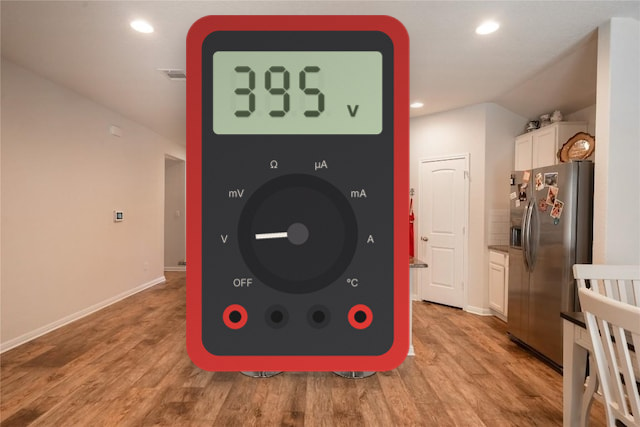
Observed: 395 V
